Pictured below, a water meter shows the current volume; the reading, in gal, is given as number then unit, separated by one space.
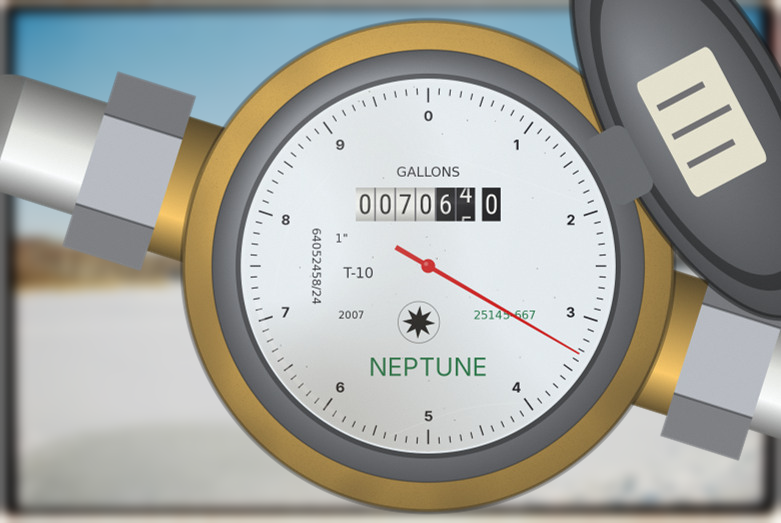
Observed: 70643.3 gal
